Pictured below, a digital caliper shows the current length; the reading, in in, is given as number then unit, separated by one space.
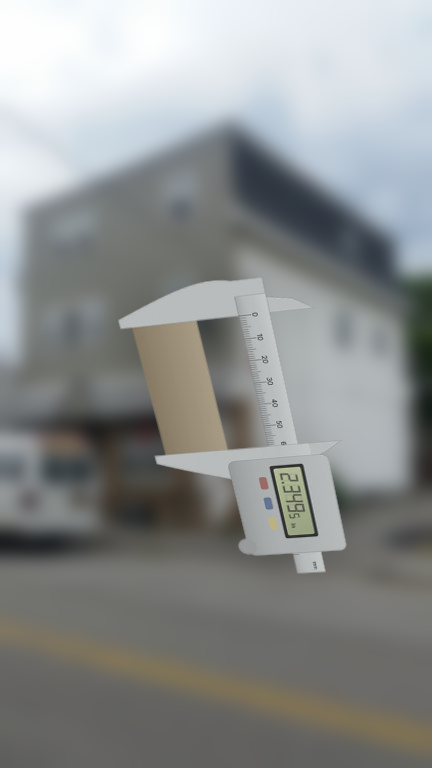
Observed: 2.3495 in
